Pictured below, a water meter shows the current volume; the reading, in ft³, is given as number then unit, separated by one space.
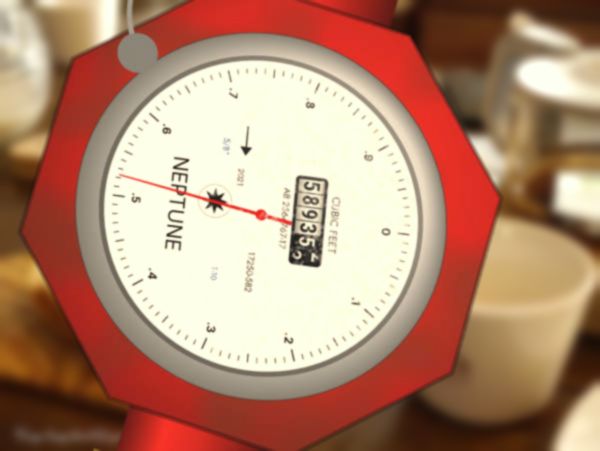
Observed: 589352.52 ft³
